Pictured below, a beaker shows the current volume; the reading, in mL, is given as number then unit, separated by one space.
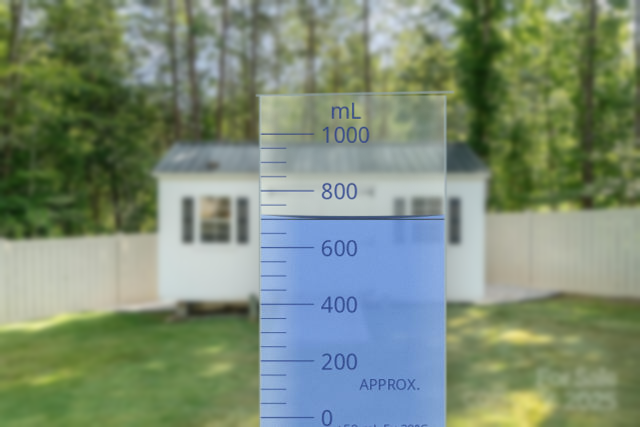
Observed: 700 mL
